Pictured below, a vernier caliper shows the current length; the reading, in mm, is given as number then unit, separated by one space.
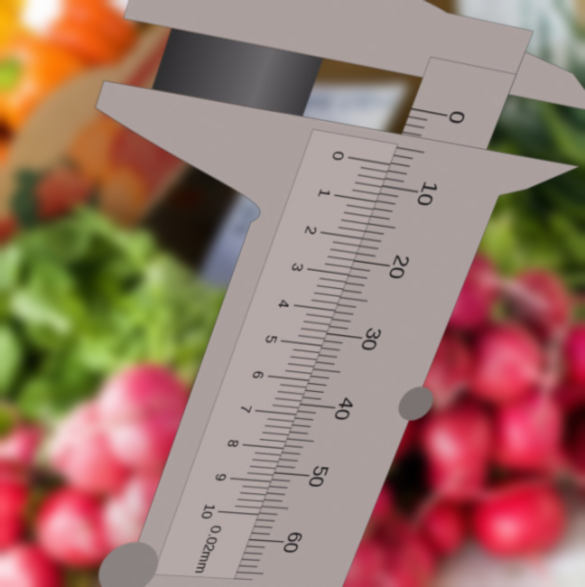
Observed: 7.2 mm
